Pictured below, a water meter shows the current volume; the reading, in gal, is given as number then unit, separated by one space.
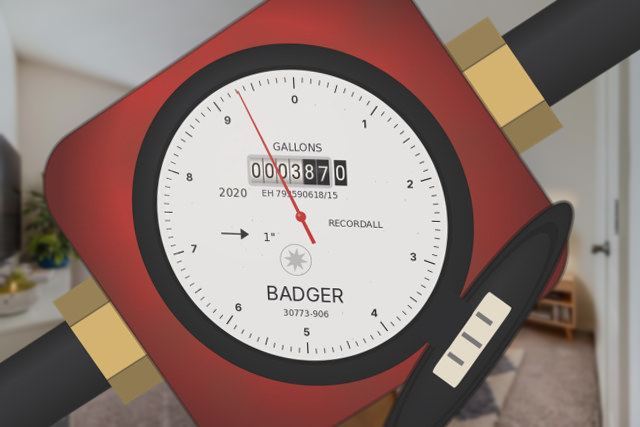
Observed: 3869.3 gal
